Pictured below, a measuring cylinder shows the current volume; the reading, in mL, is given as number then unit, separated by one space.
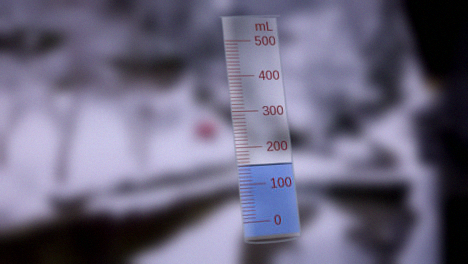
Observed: 150 mL
